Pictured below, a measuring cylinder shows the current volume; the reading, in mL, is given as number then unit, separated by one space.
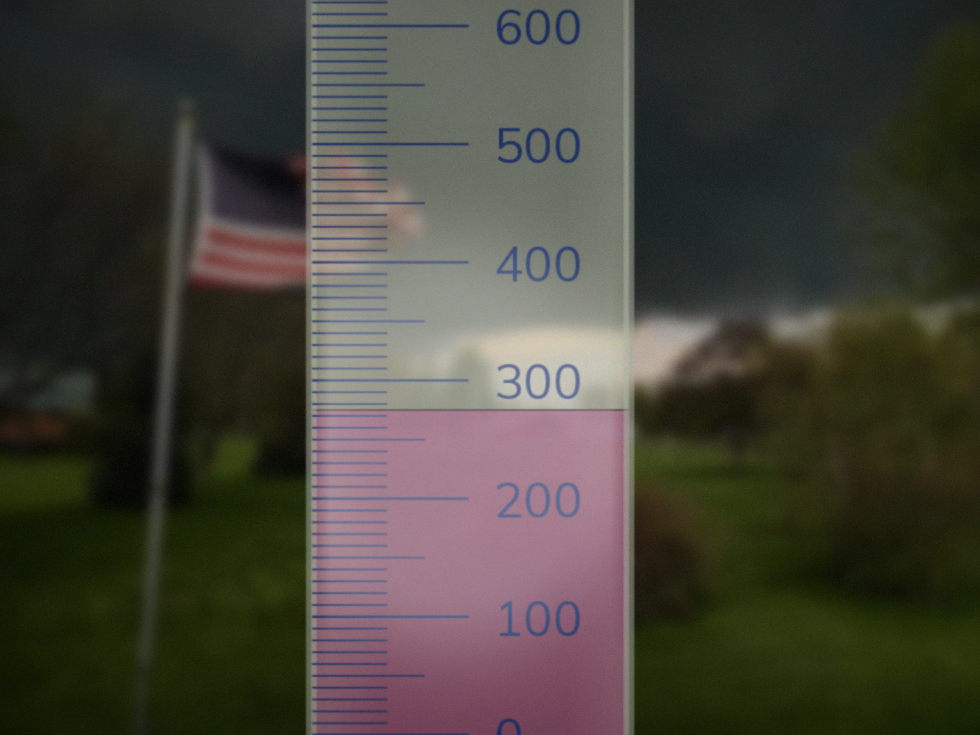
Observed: 275 mL
